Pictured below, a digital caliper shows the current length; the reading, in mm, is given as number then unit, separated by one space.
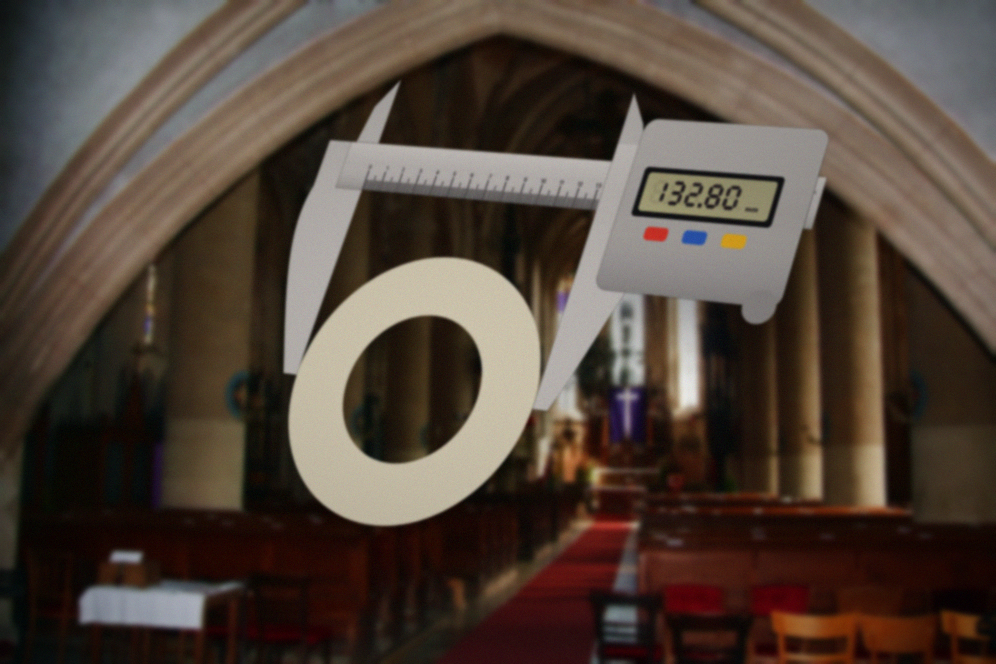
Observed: 132.80 mm
